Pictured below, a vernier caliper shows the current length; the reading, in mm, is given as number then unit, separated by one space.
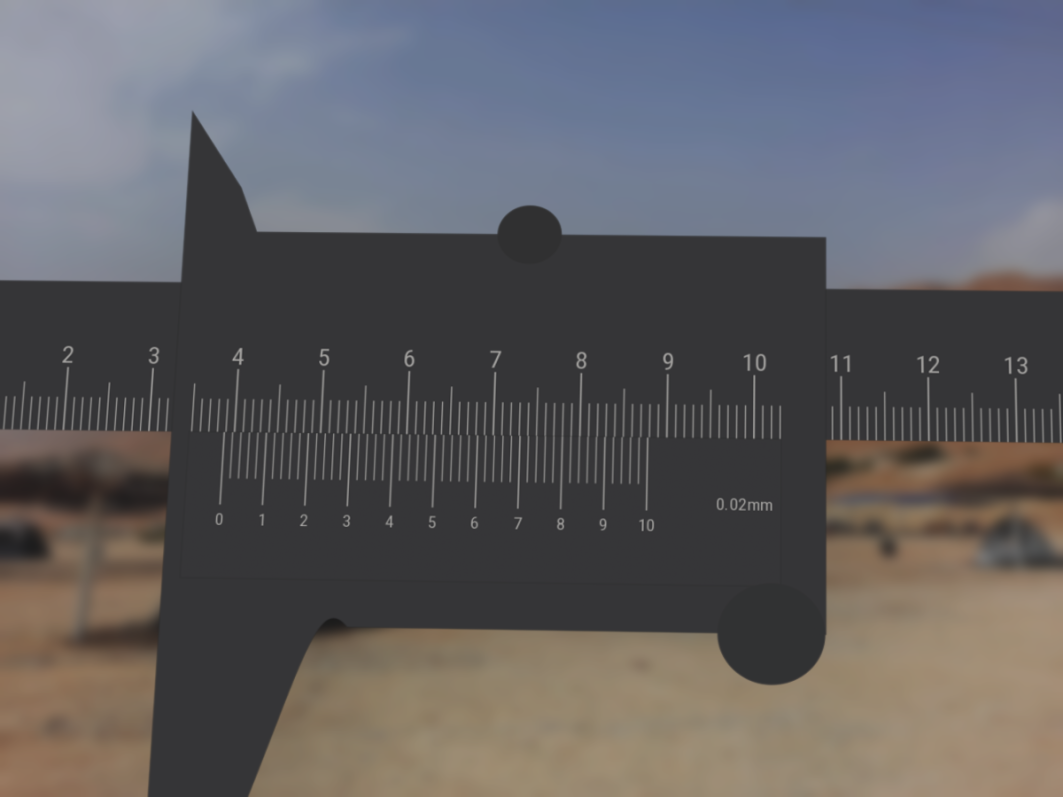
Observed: 38.8 mm
